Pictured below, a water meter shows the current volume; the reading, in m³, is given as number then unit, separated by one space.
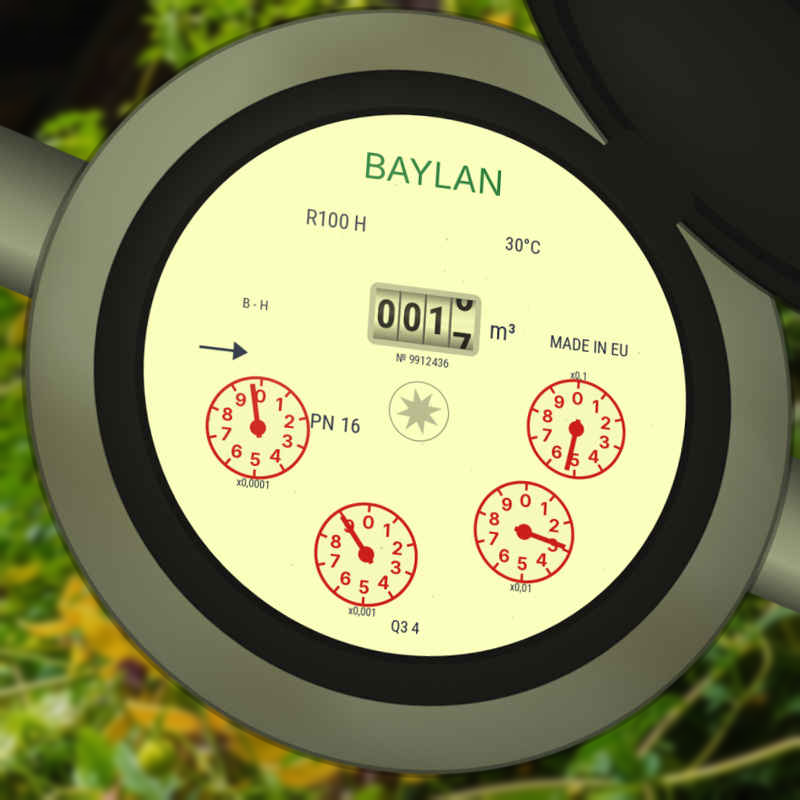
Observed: 16.5289 m³
